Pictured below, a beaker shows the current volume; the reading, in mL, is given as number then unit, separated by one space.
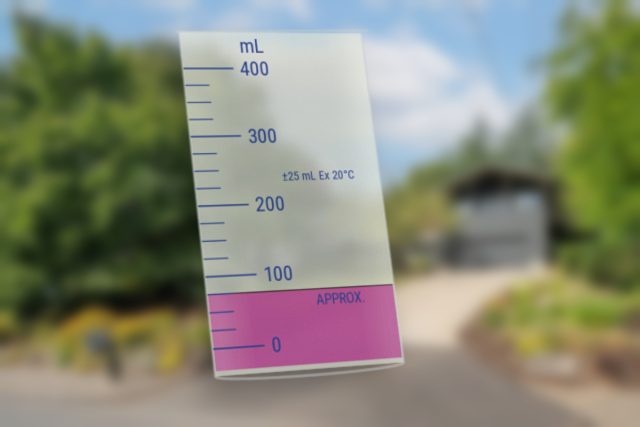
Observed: 75 mL
